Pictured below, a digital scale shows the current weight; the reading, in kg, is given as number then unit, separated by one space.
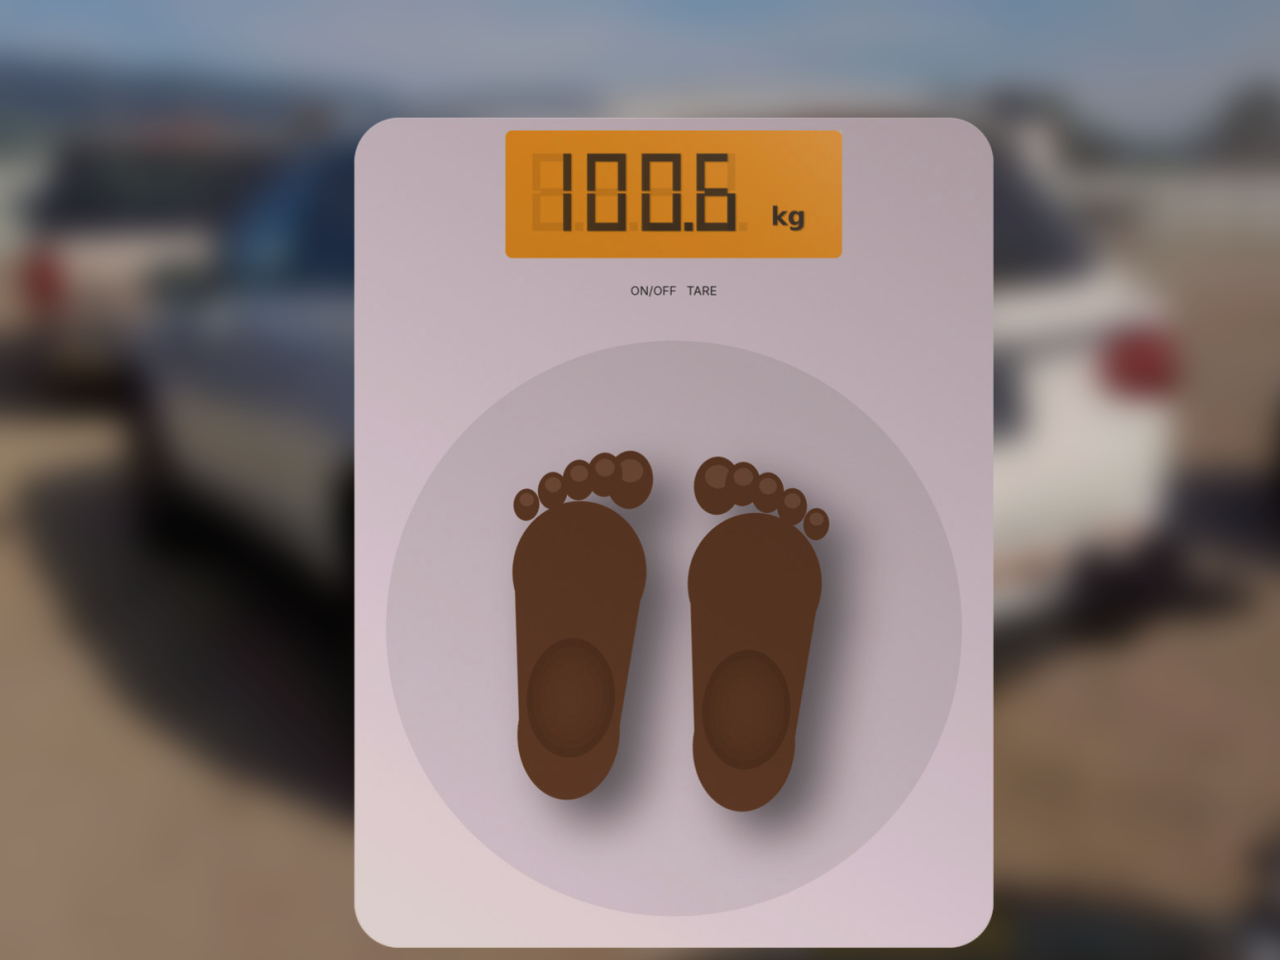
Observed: 100.6 kg
